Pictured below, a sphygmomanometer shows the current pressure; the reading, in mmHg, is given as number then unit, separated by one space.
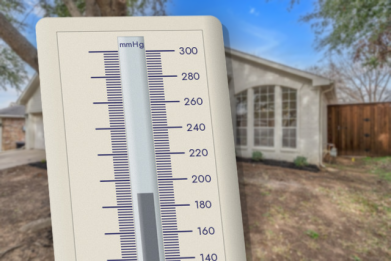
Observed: 190 mmHg
